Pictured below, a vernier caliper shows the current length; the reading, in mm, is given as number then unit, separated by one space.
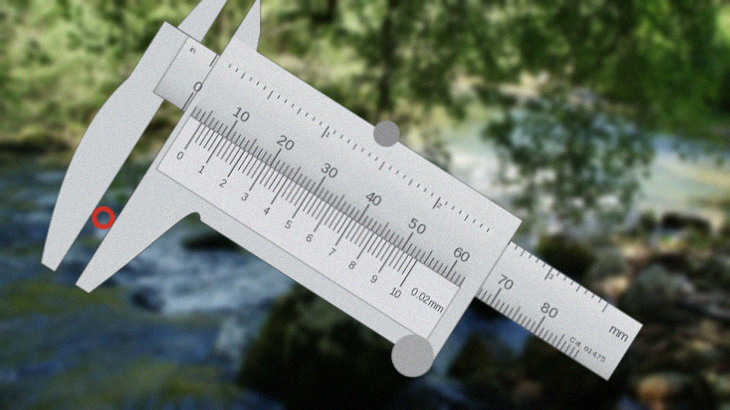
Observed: 4.5 mm
